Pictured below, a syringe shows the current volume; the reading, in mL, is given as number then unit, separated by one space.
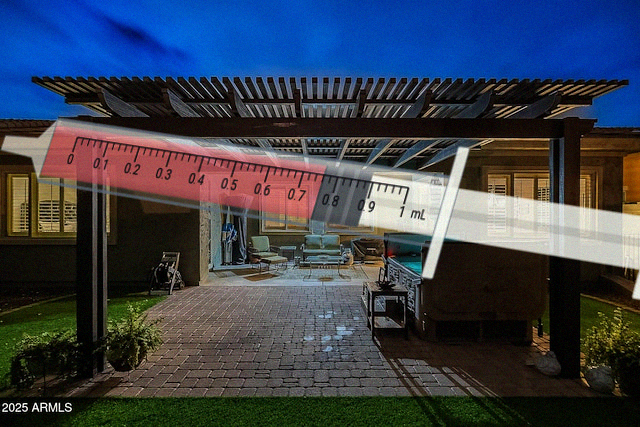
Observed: 0.76 mL
